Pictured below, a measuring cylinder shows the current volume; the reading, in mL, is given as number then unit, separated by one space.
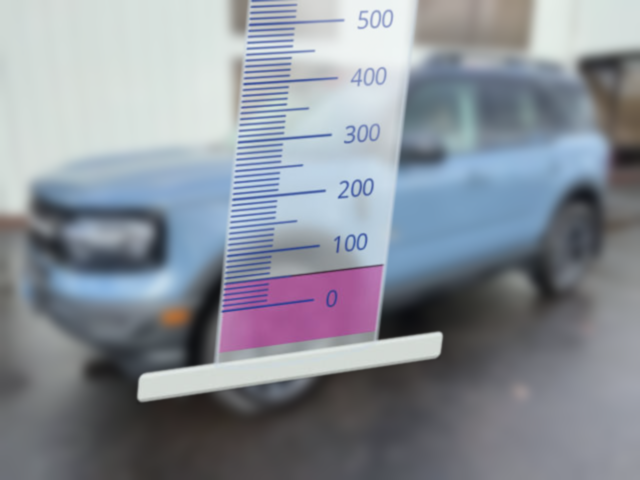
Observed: 50 mL
